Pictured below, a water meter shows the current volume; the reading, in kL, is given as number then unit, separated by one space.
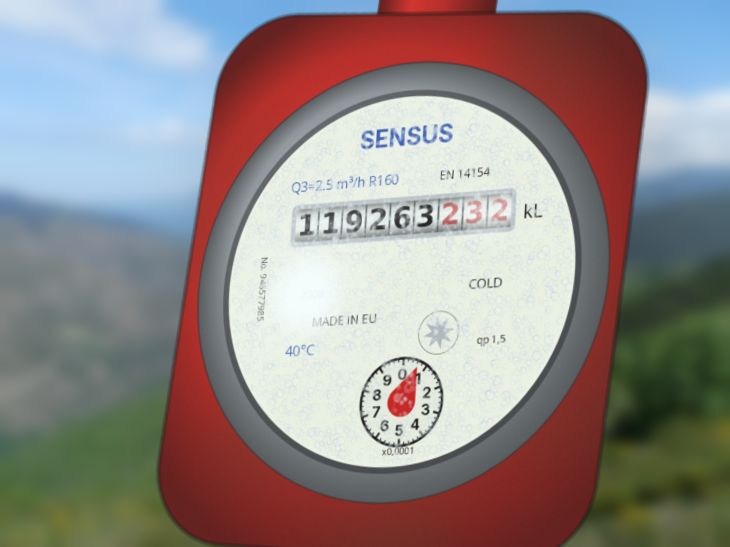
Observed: 119263.2320 kL
